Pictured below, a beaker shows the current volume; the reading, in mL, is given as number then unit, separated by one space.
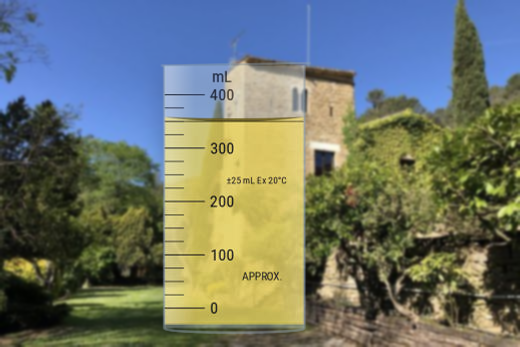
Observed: 350 mL
